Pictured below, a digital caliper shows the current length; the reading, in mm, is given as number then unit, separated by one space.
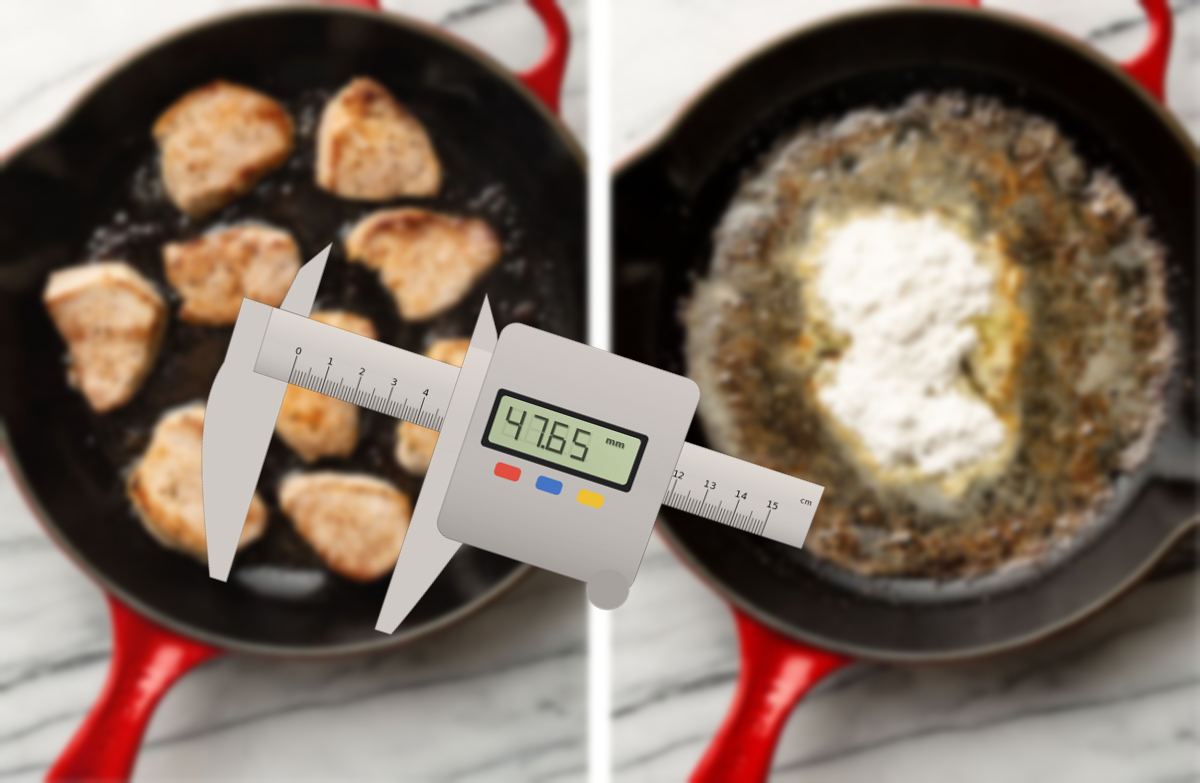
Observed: 47.65 mm
